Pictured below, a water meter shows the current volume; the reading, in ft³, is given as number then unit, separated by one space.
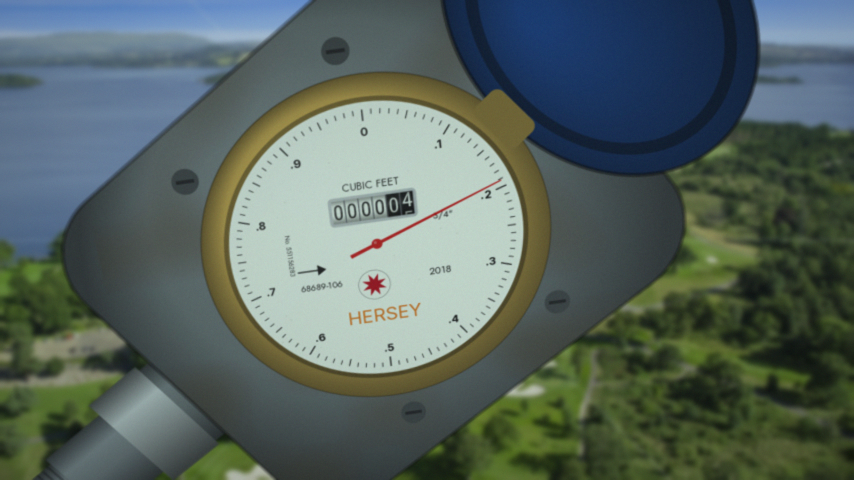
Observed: 4.19 ft³
